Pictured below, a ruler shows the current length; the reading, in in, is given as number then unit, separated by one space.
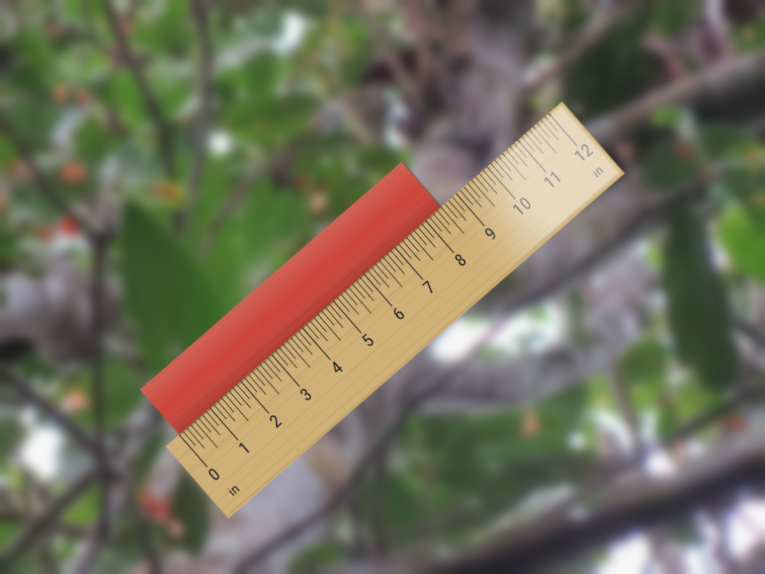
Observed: 8.5 in
